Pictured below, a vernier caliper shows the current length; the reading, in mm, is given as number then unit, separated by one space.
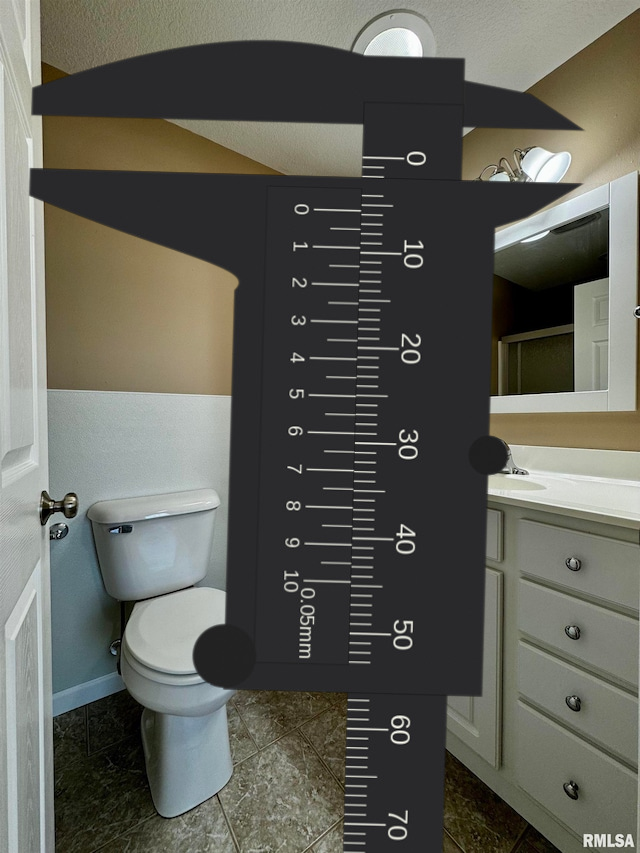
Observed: 5.6 mm
